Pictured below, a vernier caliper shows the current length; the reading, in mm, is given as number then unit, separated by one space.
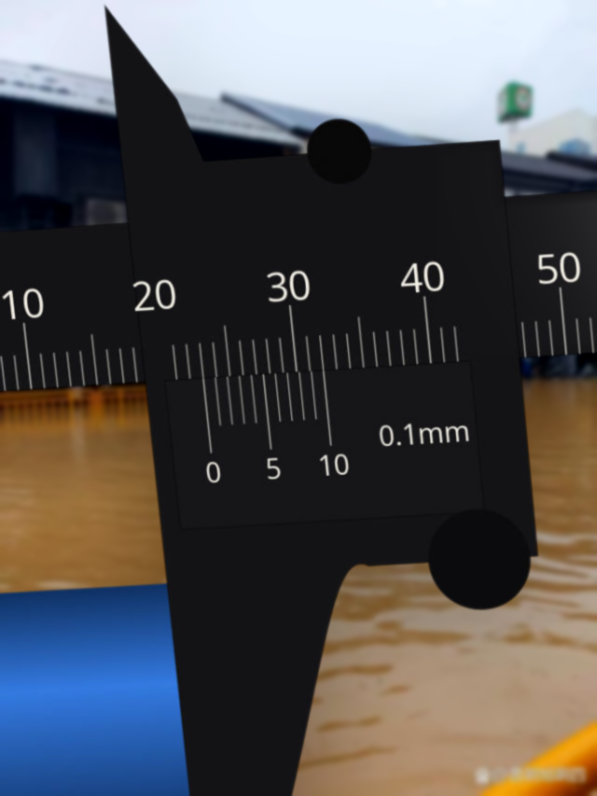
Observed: 23.0 mm
